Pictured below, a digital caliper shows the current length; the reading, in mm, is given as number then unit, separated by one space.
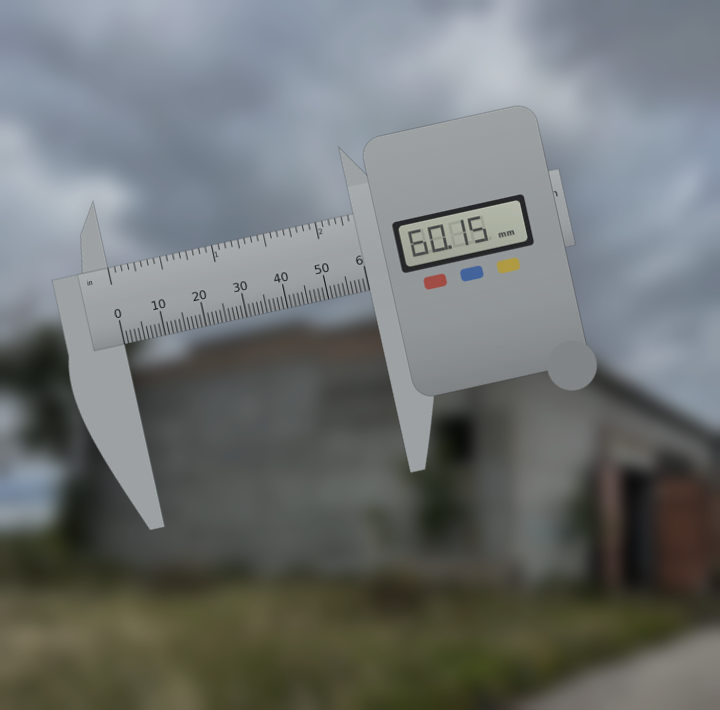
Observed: 60.15 mm
